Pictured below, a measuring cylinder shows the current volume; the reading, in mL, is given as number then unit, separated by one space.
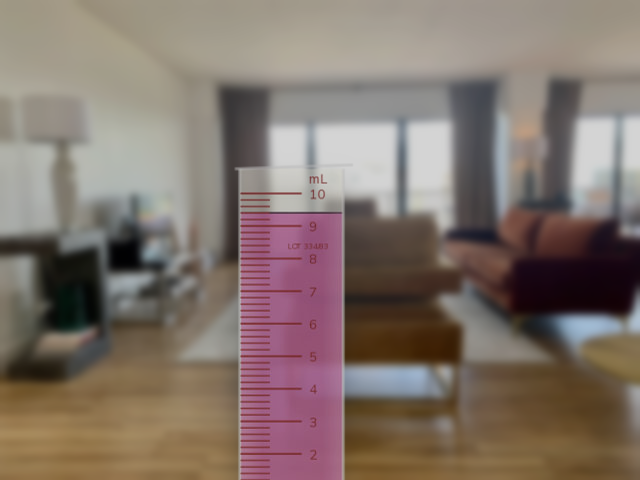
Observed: 9.4 mL
